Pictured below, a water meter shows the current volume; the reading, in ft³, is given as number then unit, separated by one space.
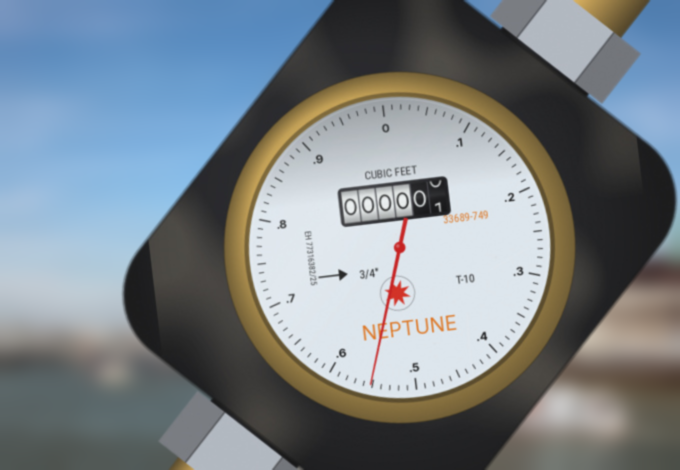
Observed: 0.55 ft³
